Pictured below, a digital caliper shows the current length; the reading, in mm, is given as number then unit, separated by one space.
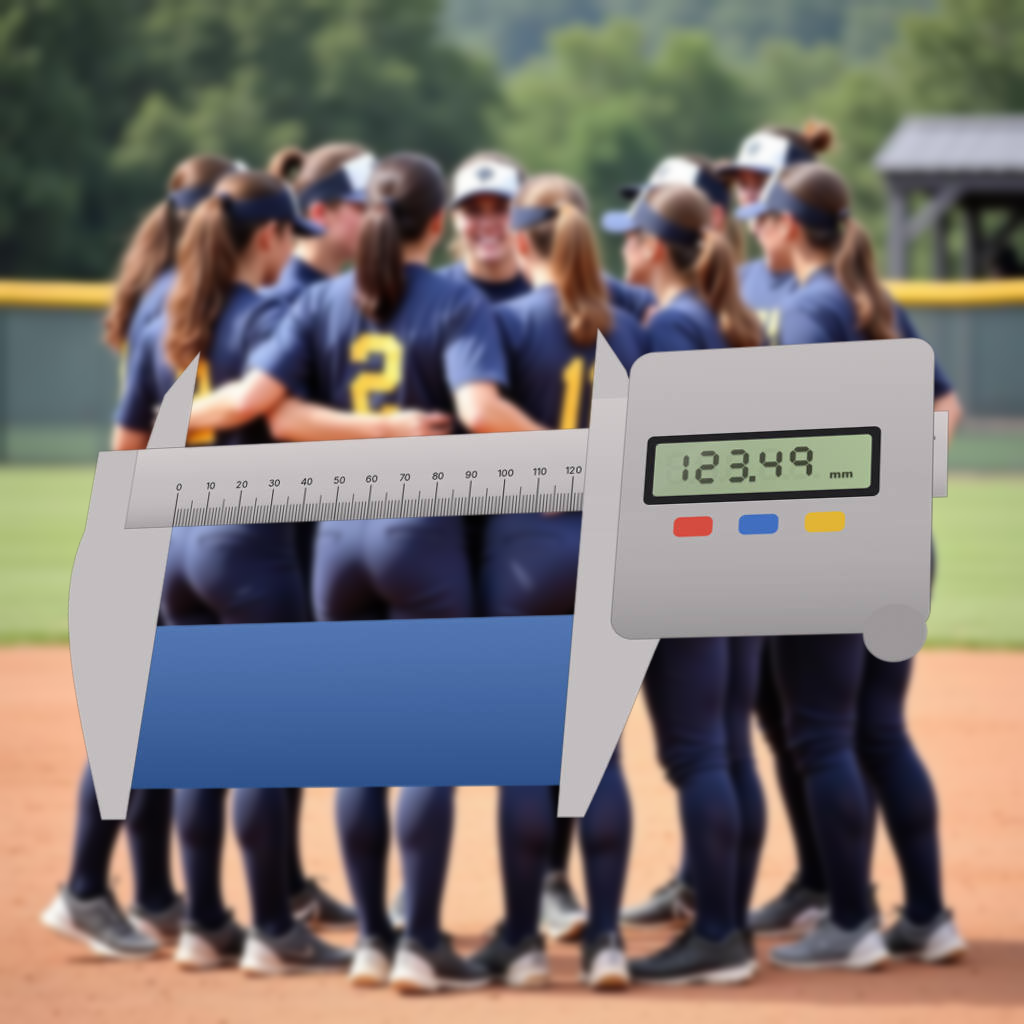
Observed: 123.49 mm
